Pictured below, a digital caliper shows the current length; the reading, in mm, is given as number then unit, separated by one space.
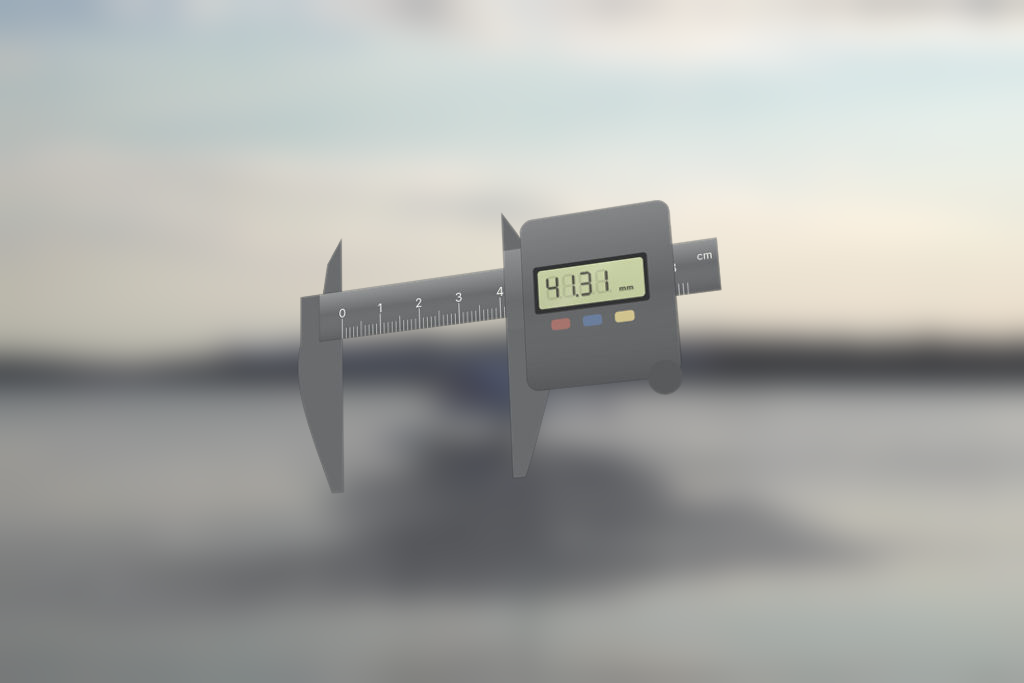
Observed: 41.31 mm
